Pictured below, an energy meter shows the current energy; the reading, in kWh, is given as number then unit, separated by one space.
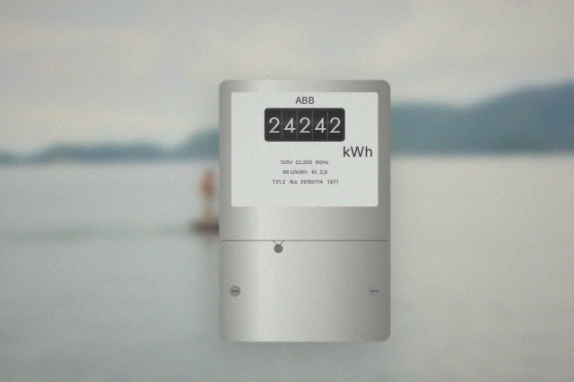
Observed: 24242 kWh
